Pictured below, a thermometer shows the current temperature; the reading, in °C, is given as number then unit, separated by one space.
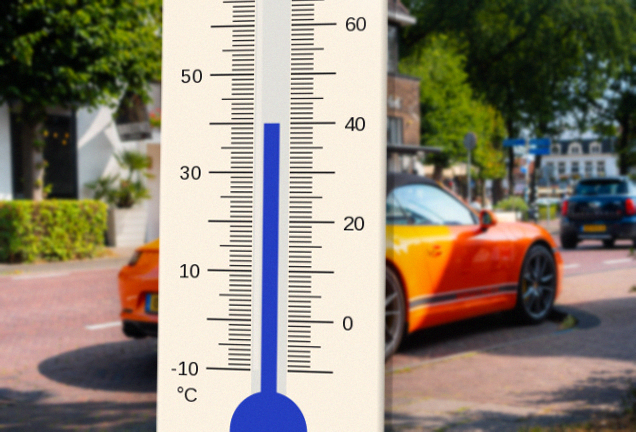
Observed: 40 °C
